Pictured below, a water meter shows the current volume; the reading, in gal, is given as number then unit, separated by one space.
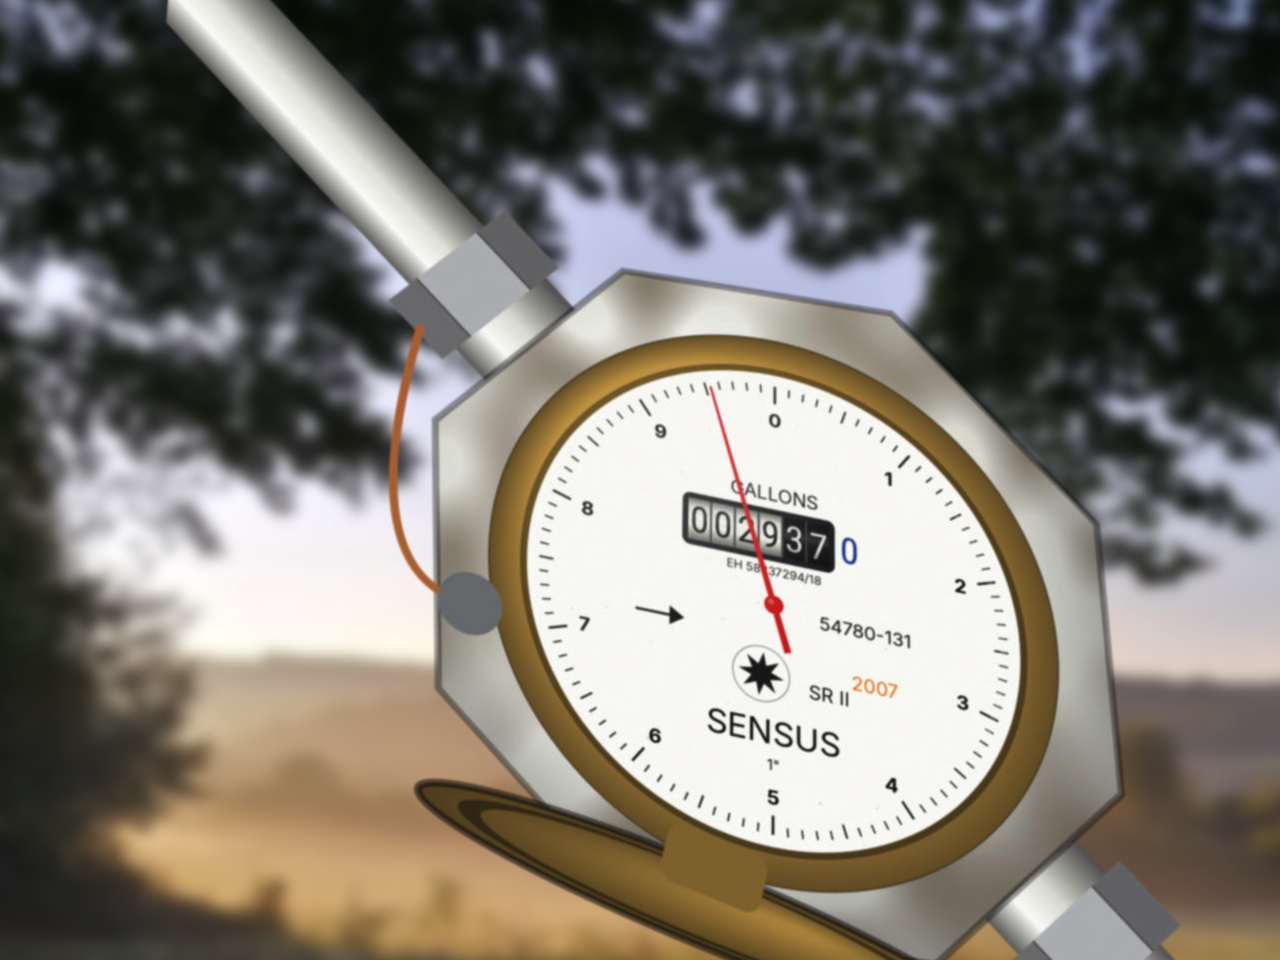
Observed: 29369.5 gal
